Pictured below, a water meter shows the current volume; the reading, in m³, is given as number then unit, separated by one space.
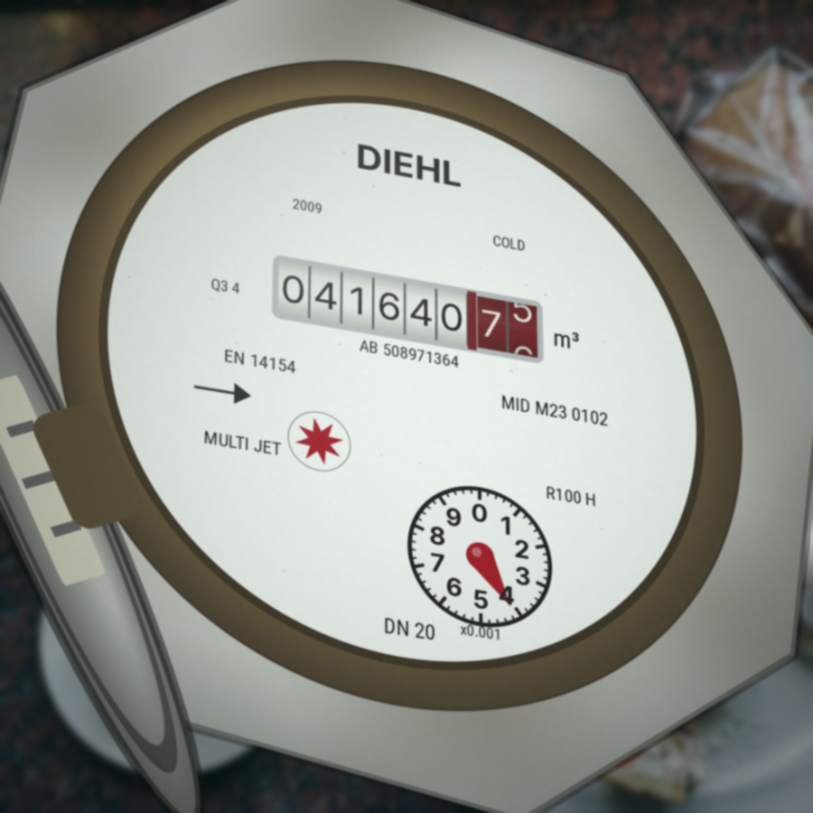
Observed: 41640.754 m³
